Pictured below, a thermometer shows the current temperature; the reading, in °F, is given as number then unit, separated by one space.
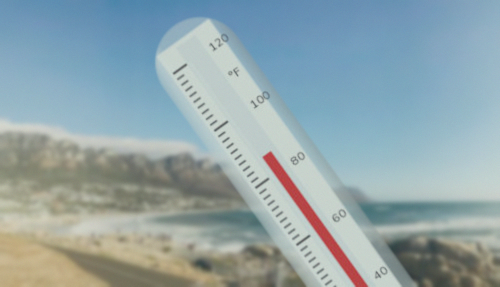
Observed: 86 °F
